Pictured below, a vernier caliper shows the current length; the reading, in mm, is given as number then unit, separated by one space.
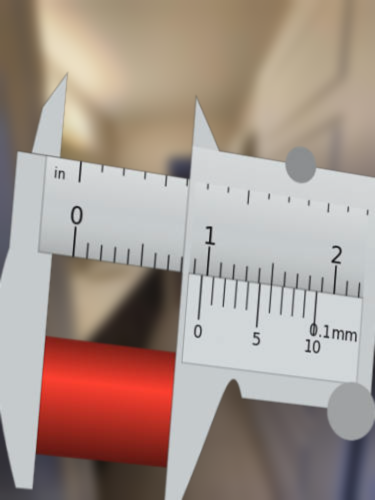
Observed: 9.6 mm
